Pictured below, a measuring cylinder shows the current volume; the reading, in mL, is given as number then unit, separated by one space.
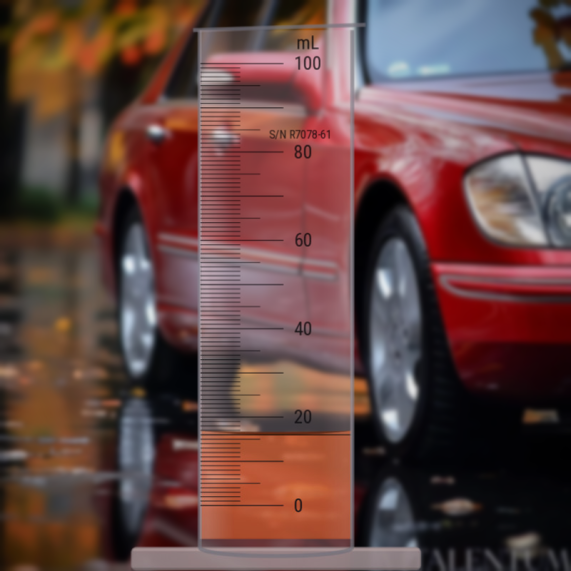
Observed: 16 mL
